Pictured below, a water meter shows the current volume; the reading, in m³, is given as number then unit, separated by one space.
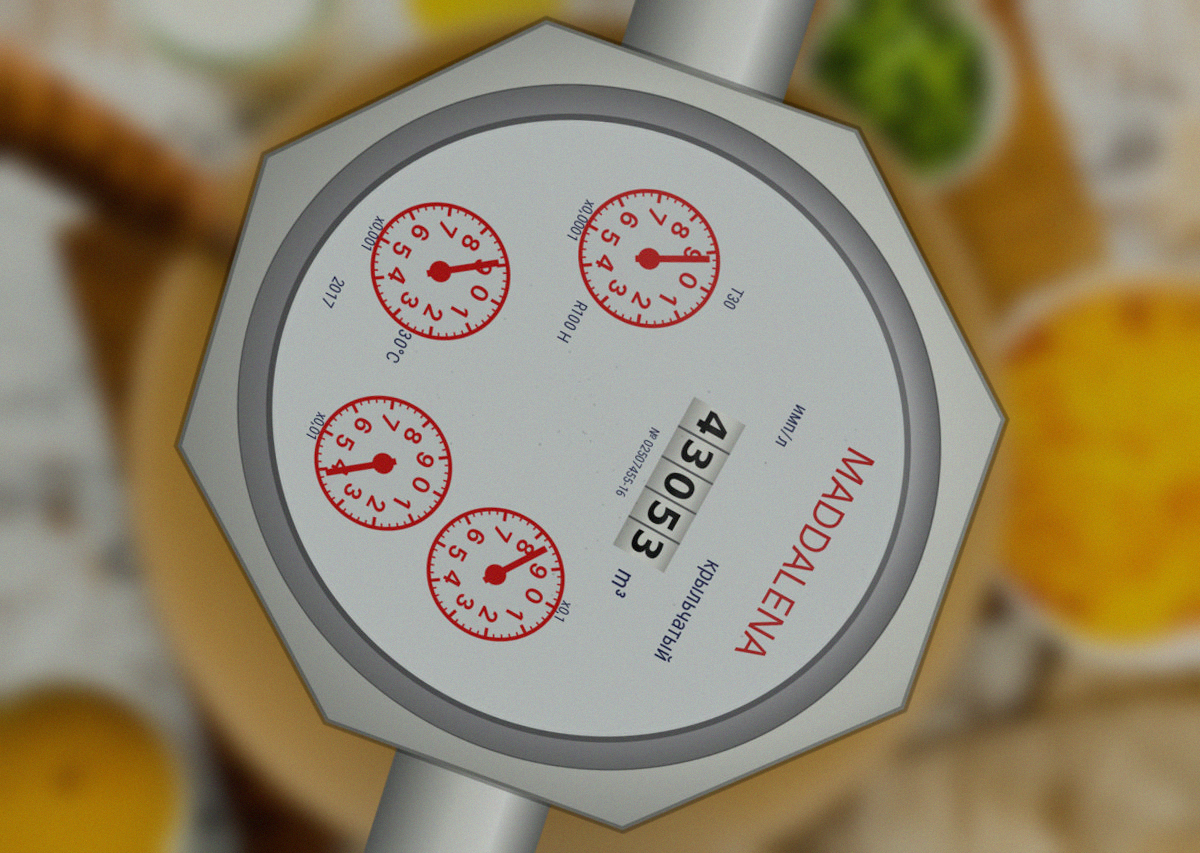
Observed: 43053.8389 m³
